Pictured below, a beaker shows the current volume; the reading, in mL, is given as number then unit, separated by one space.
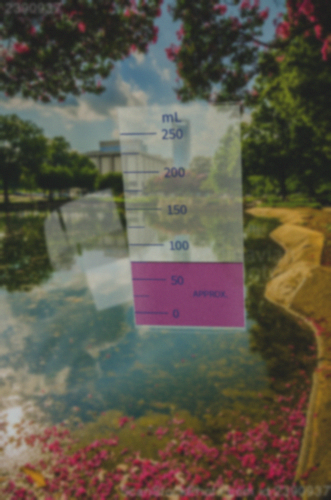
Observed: 75 mL
